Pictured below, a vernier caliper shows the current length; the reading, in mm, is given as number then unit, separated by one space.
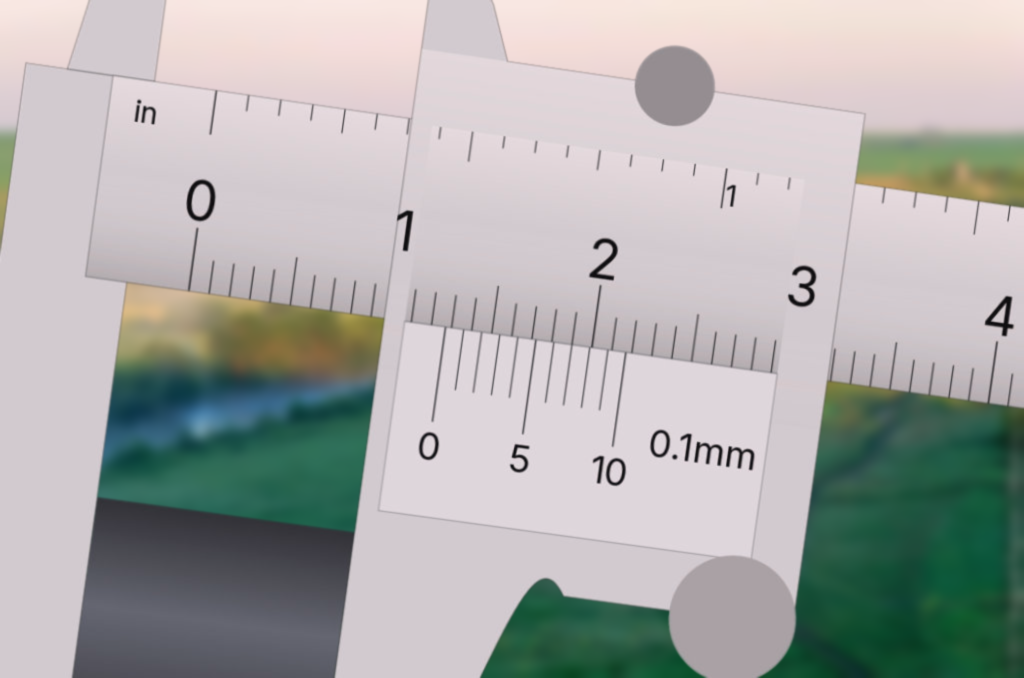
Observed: 12.7 mm
